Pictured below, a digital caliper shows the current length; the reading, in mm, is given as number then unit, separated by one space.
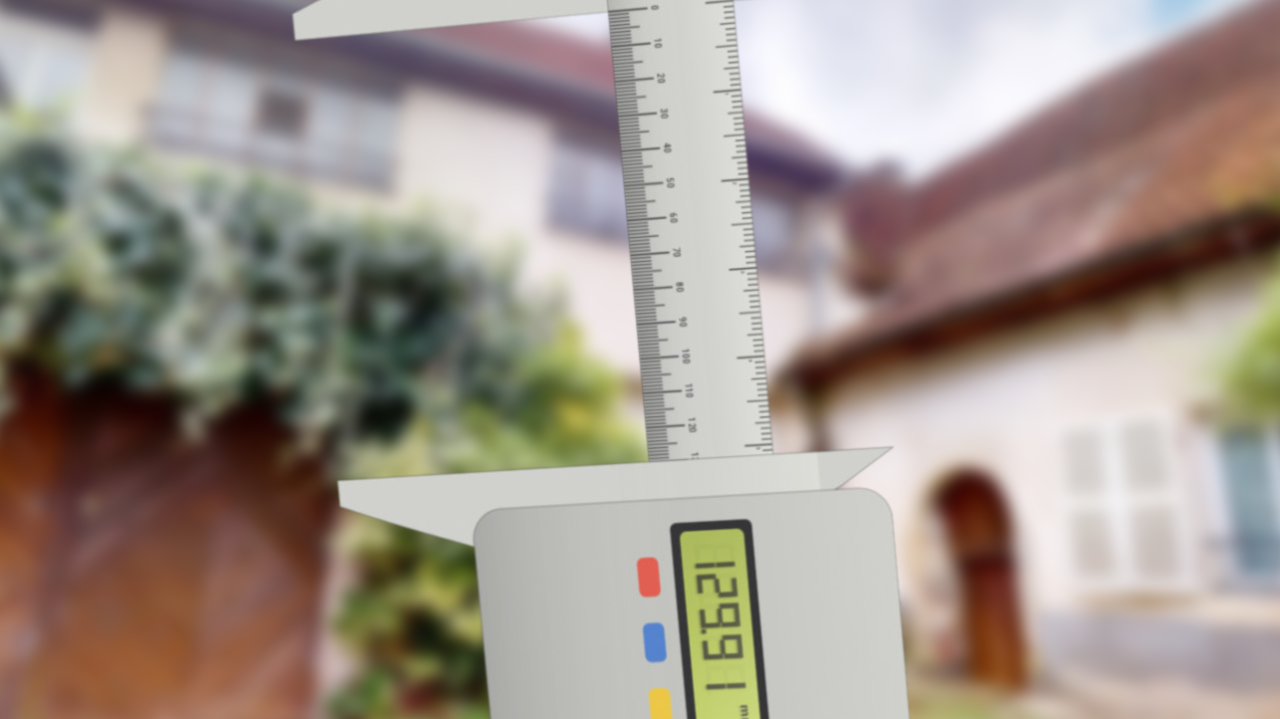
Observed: 129.91 mm
